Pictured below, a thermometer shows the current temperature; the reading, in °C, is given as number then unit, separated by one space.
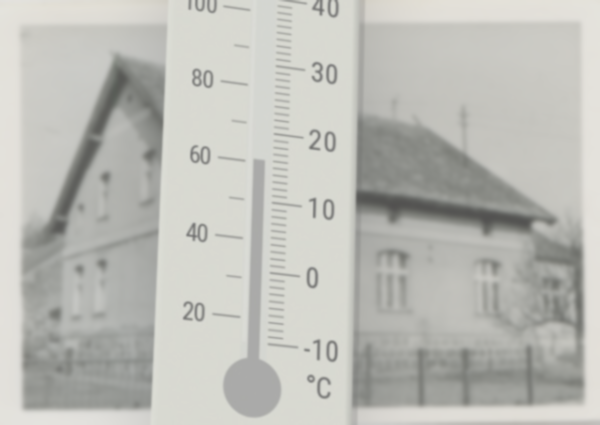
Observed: 16 °C
